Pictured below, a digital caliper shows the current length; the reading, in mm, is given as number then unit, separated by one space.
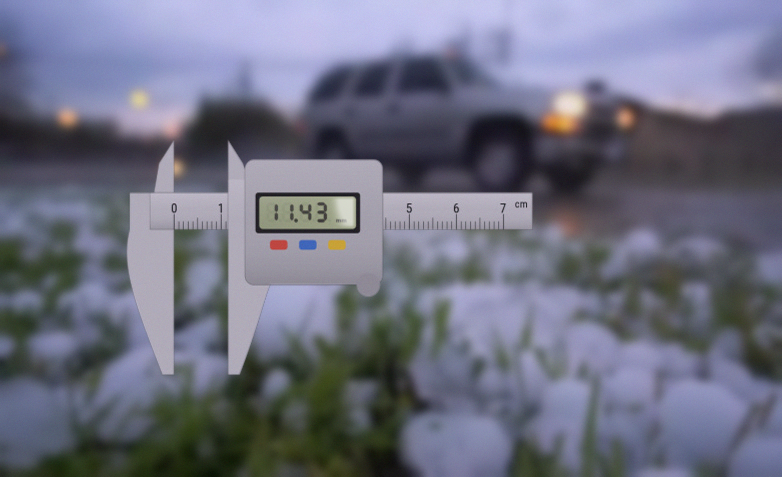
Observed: 11.43 mm
